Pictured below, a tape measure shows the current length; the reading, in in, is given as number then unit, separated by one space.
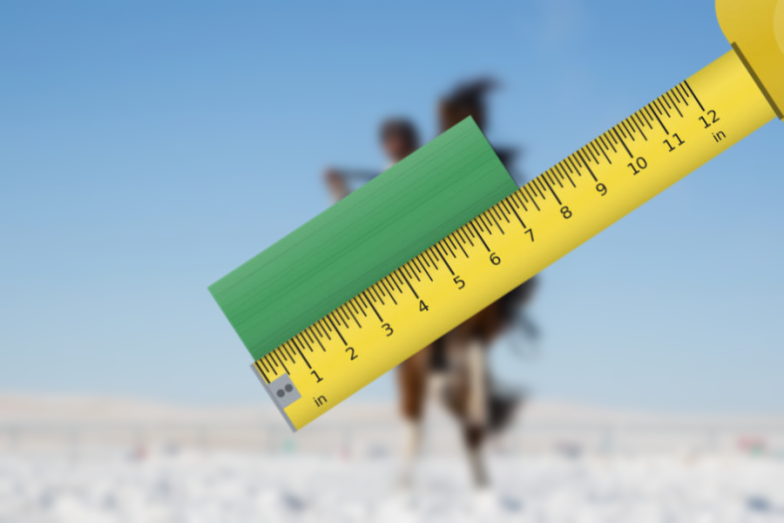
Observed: 7.375 in
